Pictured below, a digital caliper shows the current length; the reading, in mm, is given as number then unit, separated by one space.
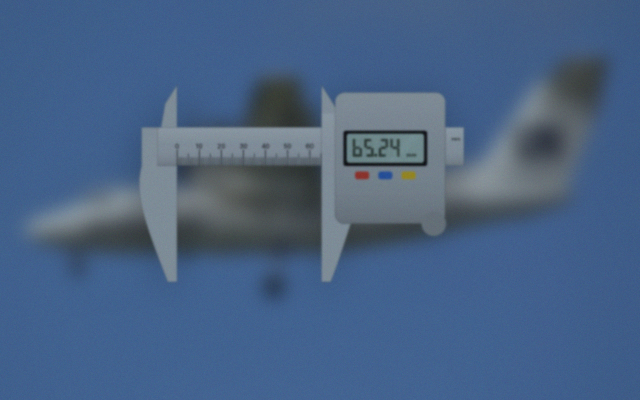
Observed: 65.24 mm
